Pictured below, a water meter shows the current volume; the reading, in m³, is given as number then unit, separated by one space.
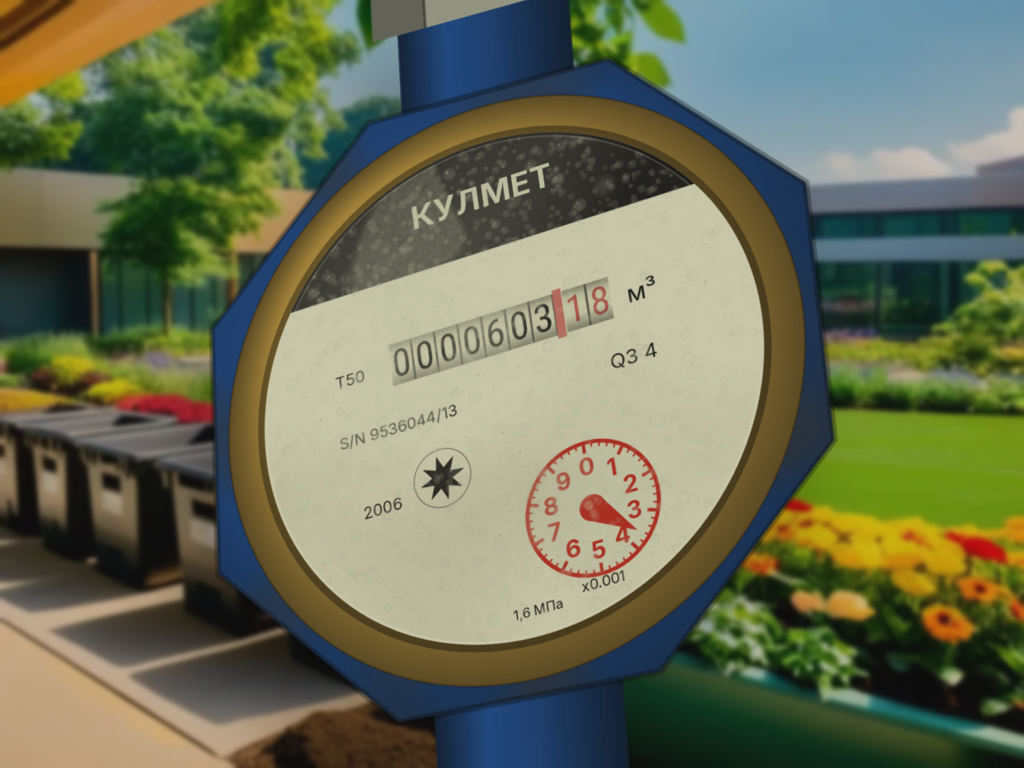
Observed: 603.183 m³
